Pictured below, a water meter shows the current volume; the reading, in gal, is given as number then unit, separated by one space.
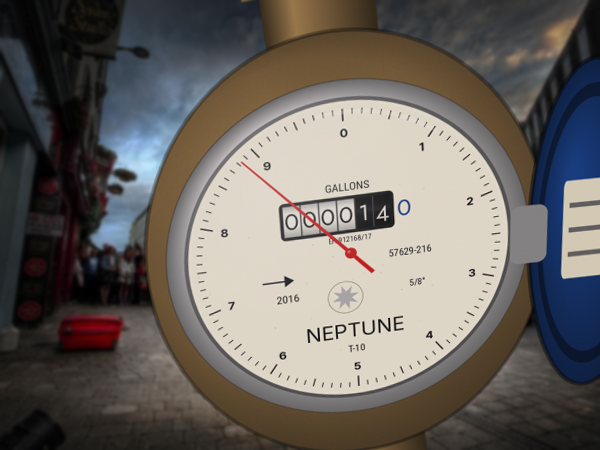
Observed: 138.8 gal
